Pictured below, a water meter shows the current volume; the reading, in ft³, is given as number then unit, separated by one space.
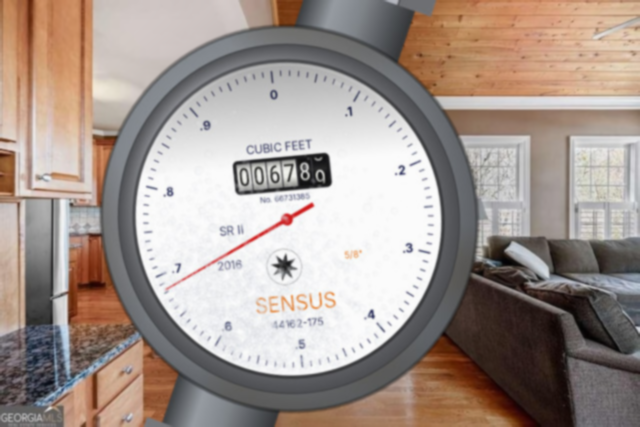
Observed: 6788.68 ft³
